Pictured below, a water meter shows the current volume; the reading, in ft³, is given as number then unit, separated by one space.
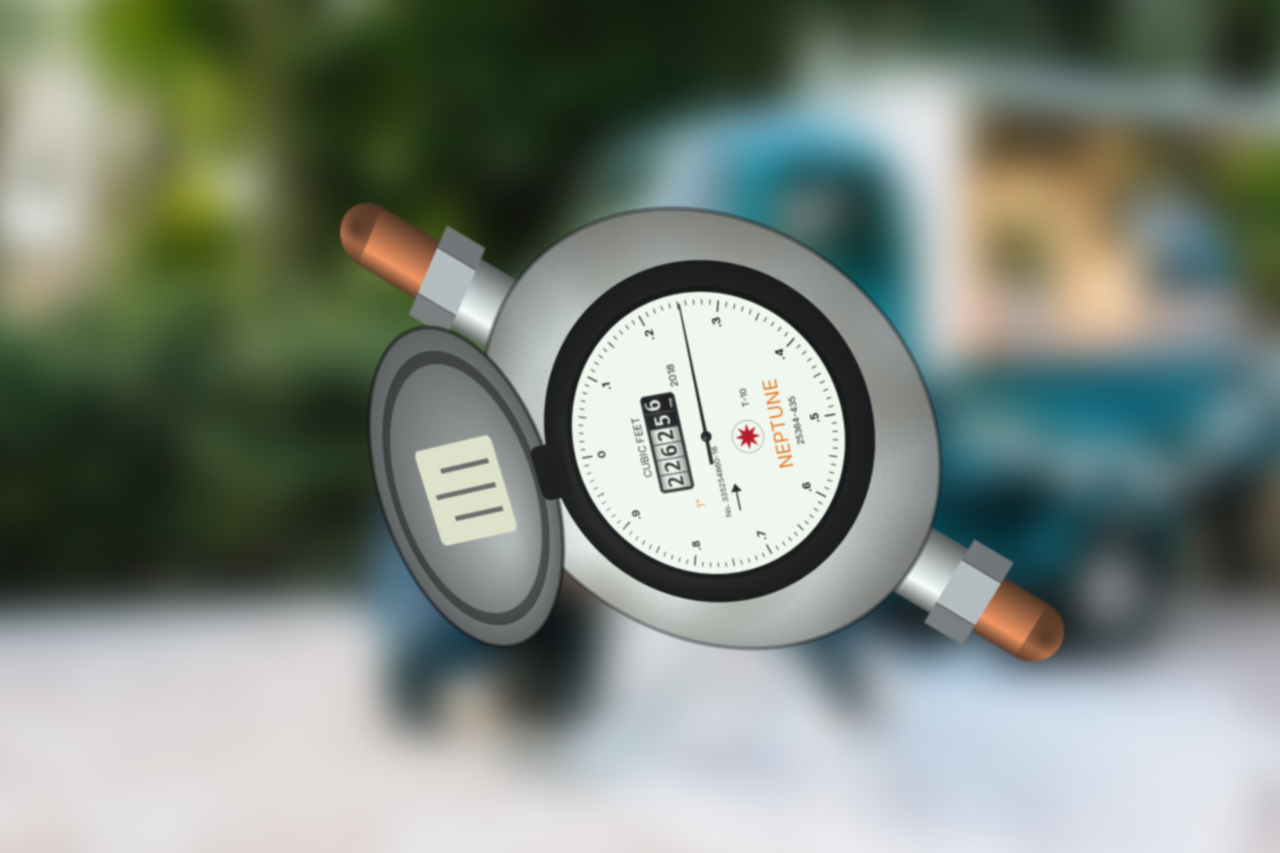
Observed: 226256.25 ft³
